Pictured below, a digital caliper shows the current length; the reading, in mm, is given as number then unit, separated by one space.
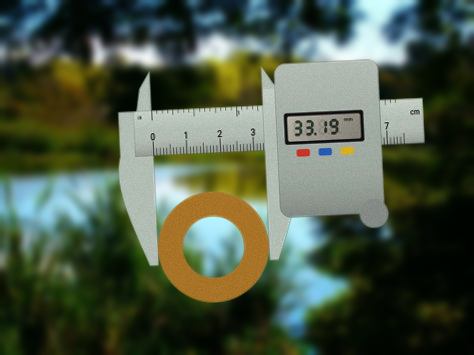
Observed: 33.19 mm
